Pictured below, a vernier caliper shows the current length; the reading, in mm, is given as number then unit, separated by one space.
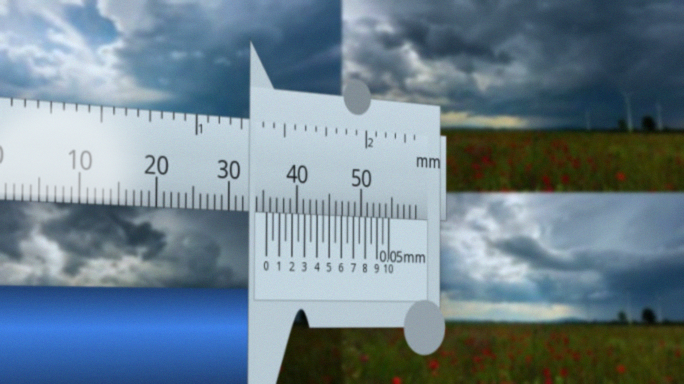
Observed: 35.5 mm
